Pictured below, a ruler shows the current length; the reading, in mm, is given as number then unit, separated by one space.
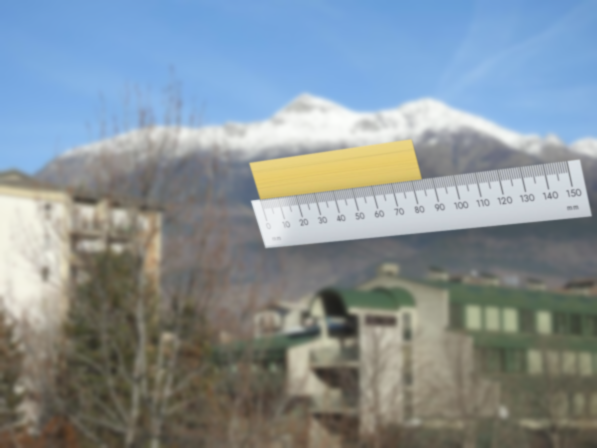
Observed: 85 mm
